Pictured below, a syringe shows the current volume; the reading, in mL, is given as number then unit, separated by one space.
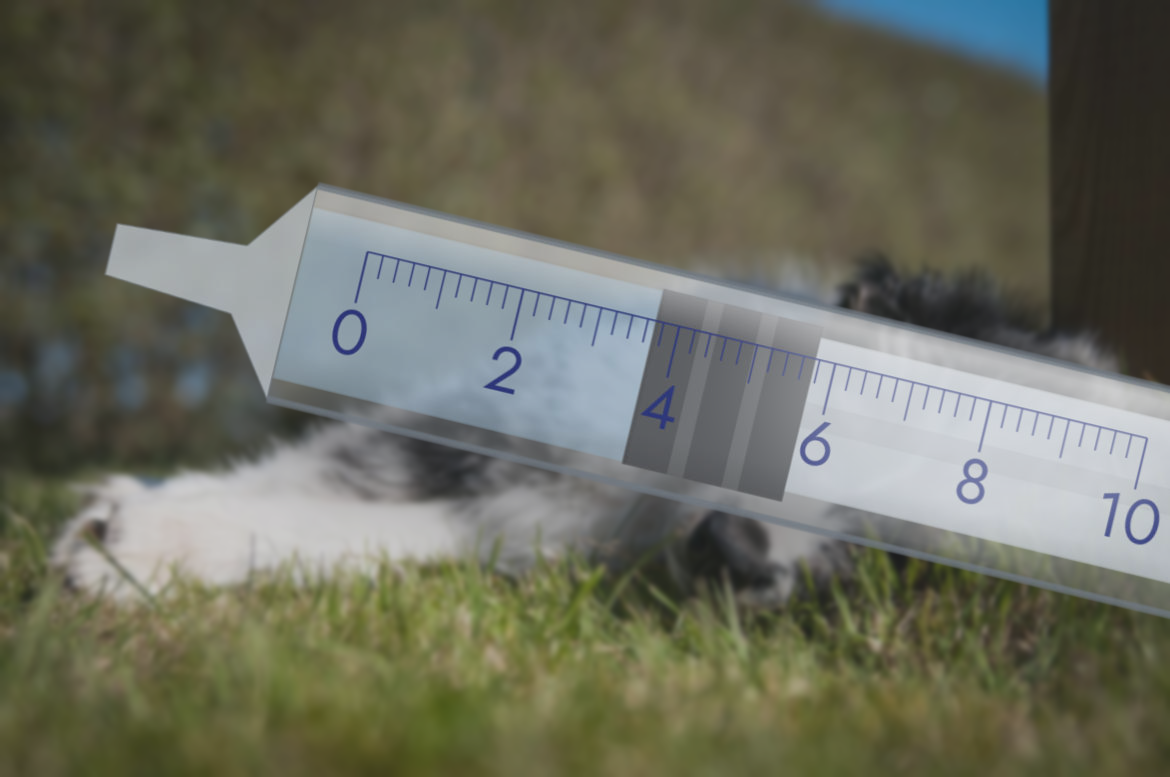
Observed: 3.7 mL
